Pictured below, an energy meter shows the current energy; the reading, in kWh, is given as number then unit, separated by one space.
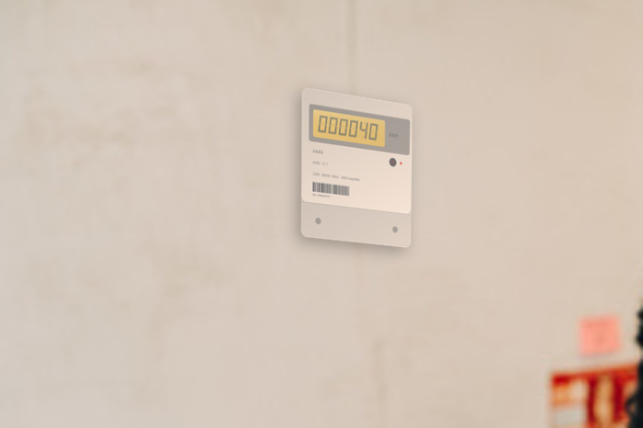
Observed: 40 kWh
